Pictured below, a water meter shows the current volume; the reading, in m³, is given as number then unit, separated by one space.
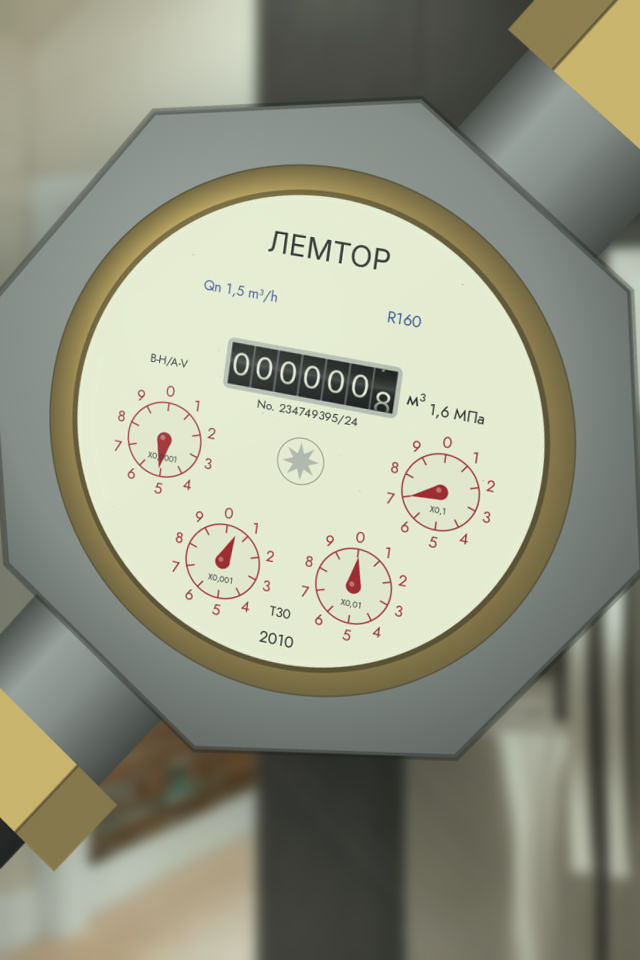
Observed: 7.7005 m³
